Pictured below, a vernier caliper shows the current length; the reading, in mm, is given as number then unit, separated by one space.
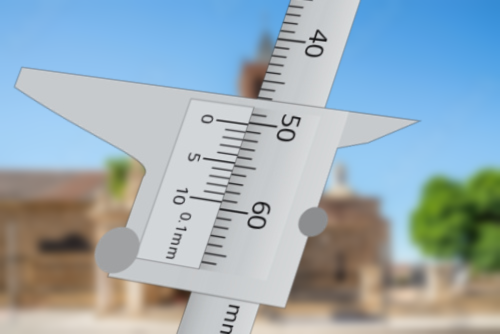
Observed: 50.2 mm
